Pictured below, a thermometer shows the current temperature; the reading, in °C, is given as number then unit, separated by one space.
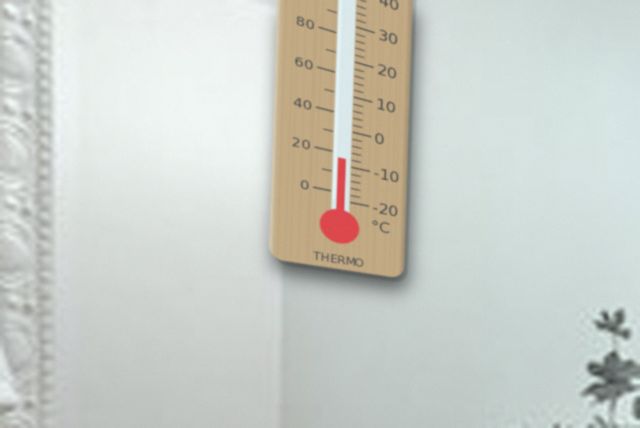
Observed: -8 °C
